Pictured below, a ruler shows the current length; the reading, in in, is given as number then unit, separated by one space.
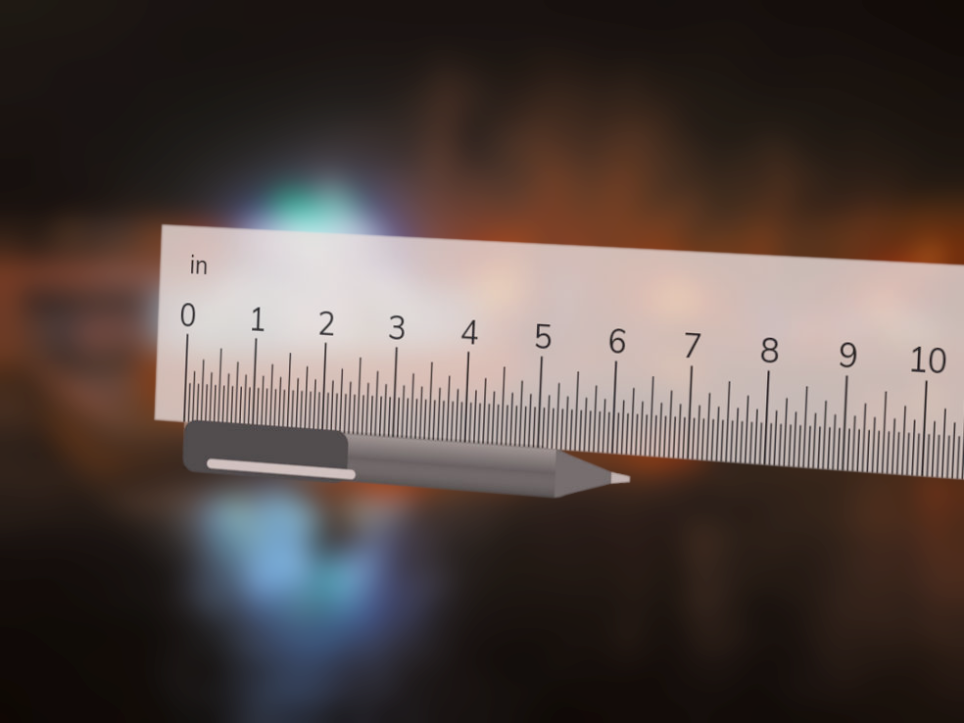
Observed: 6.25 in
